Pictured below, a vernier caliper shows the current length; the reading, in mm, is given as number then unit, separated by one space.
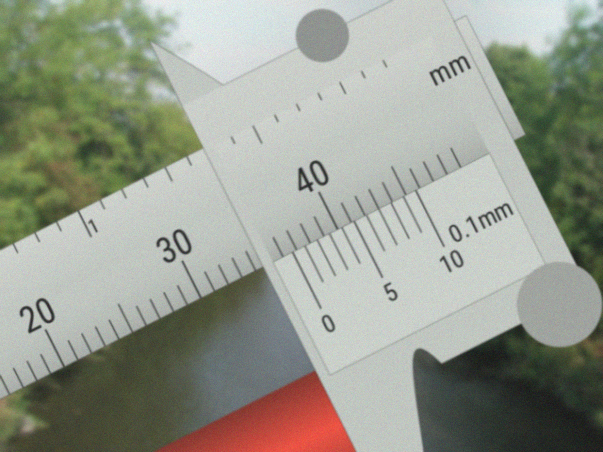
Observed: 36.7 mm
